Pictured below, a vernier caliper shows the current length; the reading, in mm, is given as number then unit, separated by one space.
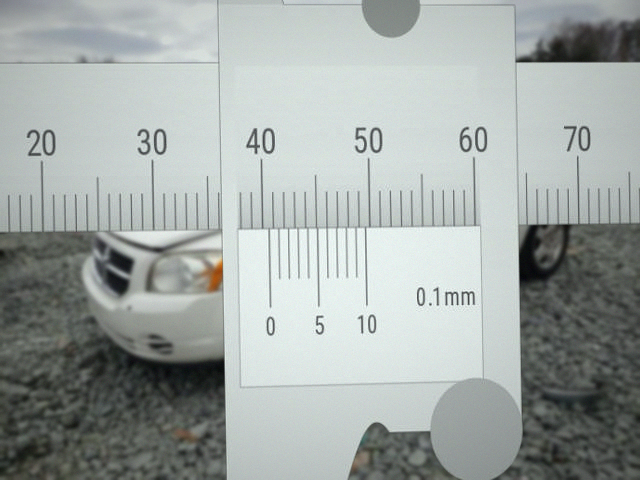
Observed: 40.6 mm
